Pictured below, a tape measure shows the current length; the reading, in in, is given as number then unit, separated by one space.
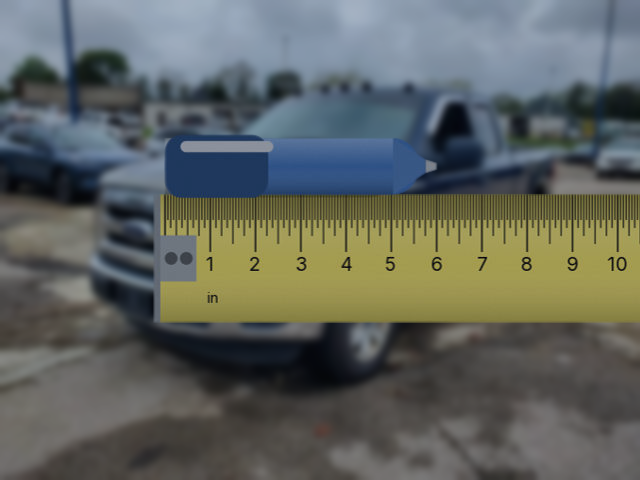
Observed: 6 in
